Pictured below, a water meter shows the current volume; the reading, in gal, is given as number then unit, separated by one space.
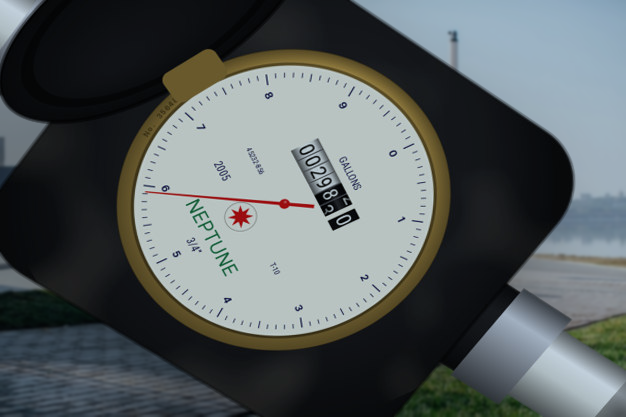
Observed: 29825.9 gal
